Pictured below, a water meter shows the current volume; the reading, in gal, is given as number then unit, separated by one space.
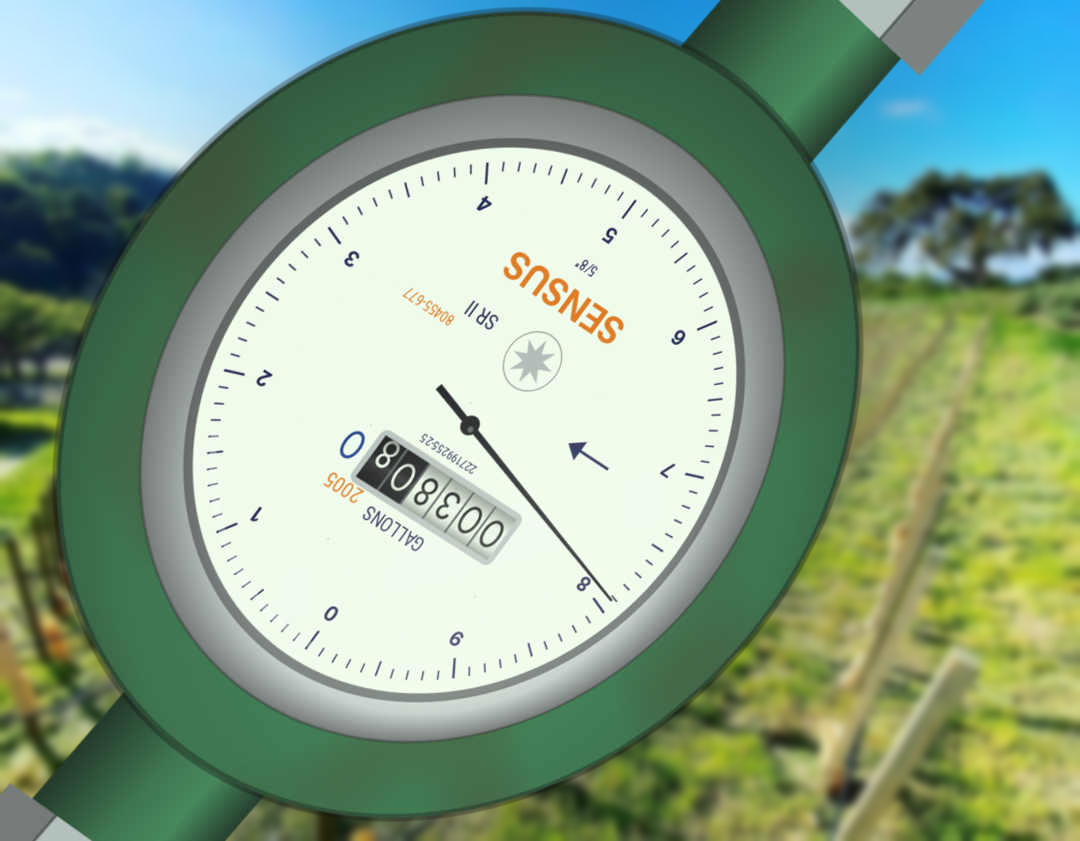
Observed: 38077.9 gal
